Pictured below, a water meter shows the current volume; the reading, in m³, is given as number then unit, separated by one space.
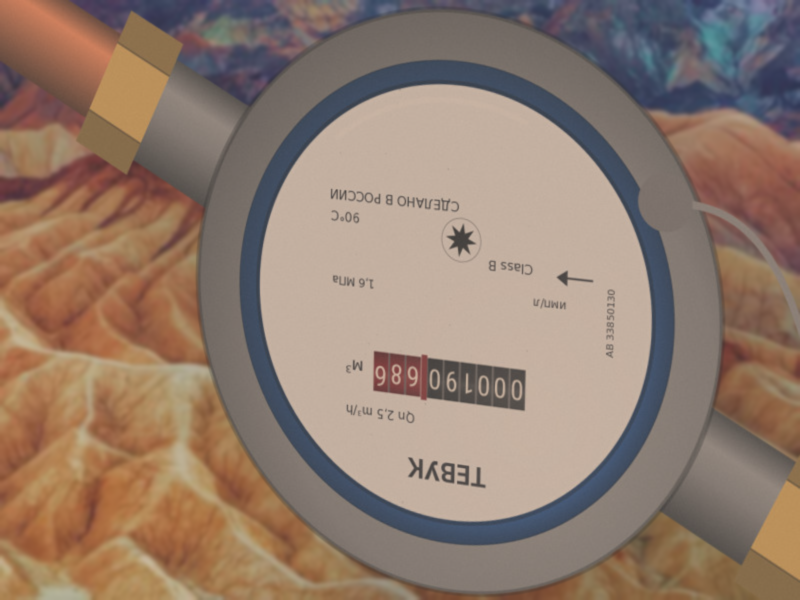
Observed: 190.686 m³
